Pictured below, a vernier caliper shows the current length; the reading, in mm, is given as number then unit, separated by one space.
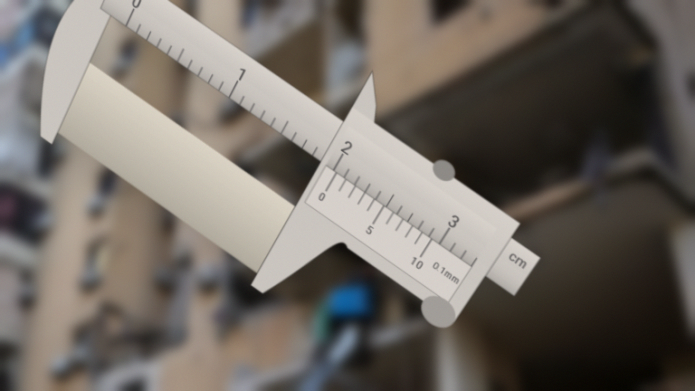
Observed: 20.3 mm
